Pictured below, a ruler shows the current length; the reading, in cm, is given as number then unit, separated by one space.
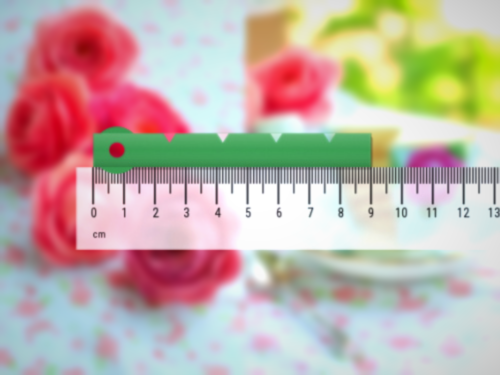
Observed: 9 cm
